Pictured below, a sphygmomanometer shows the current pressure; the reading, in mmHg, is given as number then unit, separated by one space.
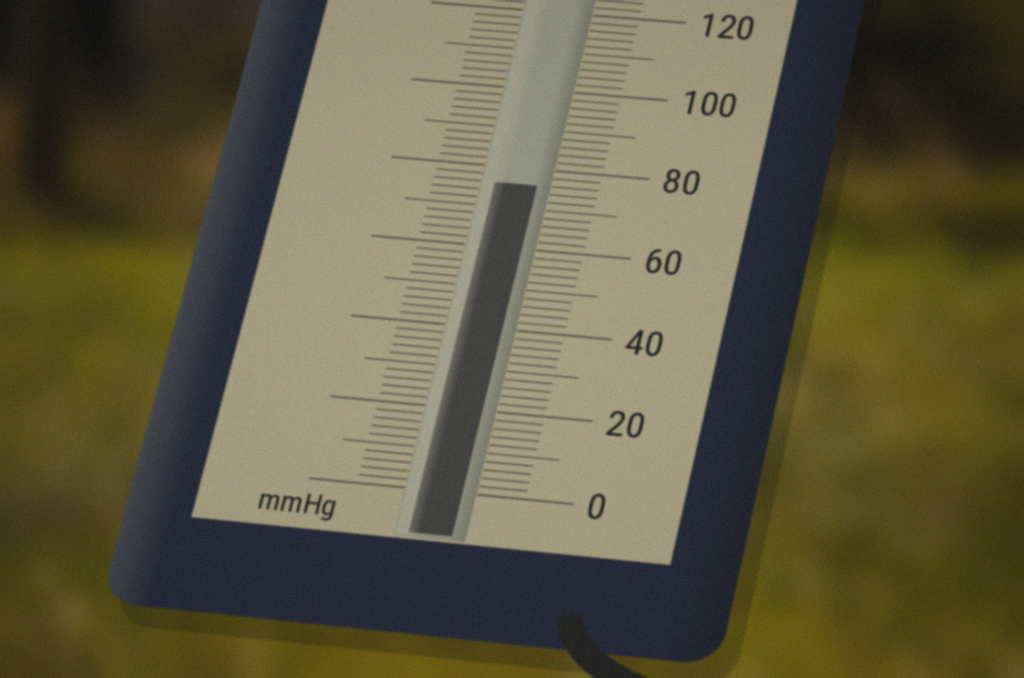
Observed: 76 mmHg
